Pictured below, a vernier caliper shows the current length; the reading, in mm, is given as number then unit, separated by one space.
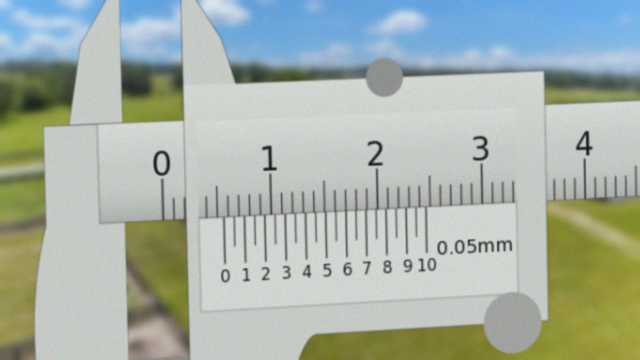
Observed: 5.6 mm
